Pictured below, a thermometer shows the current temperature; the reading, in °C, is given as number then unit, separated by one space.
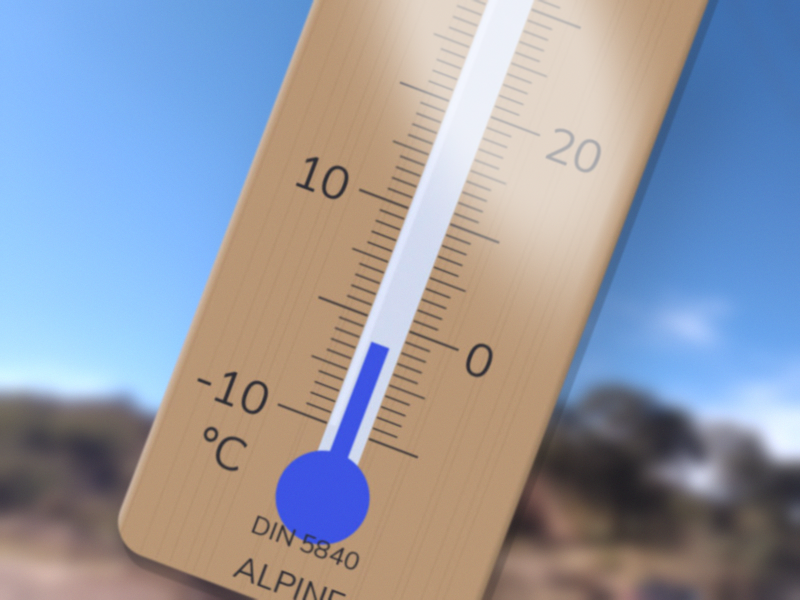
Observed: -2 °C
